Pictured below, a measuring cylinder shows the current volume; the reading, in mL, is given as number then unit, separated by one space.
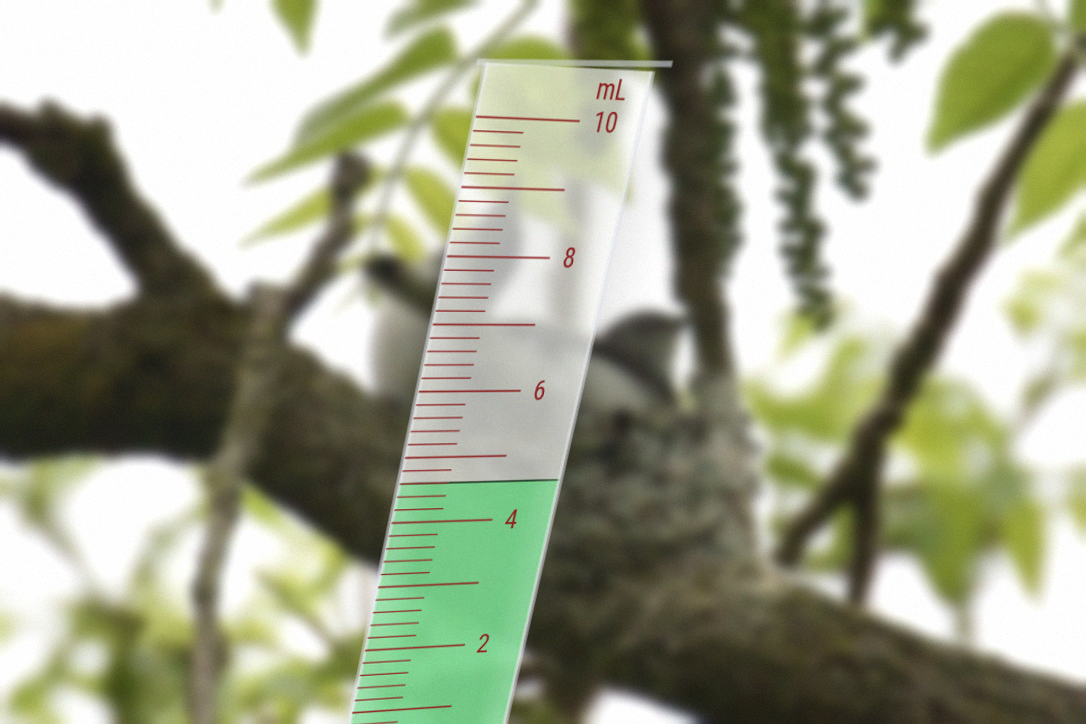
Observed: 4.6 mL
